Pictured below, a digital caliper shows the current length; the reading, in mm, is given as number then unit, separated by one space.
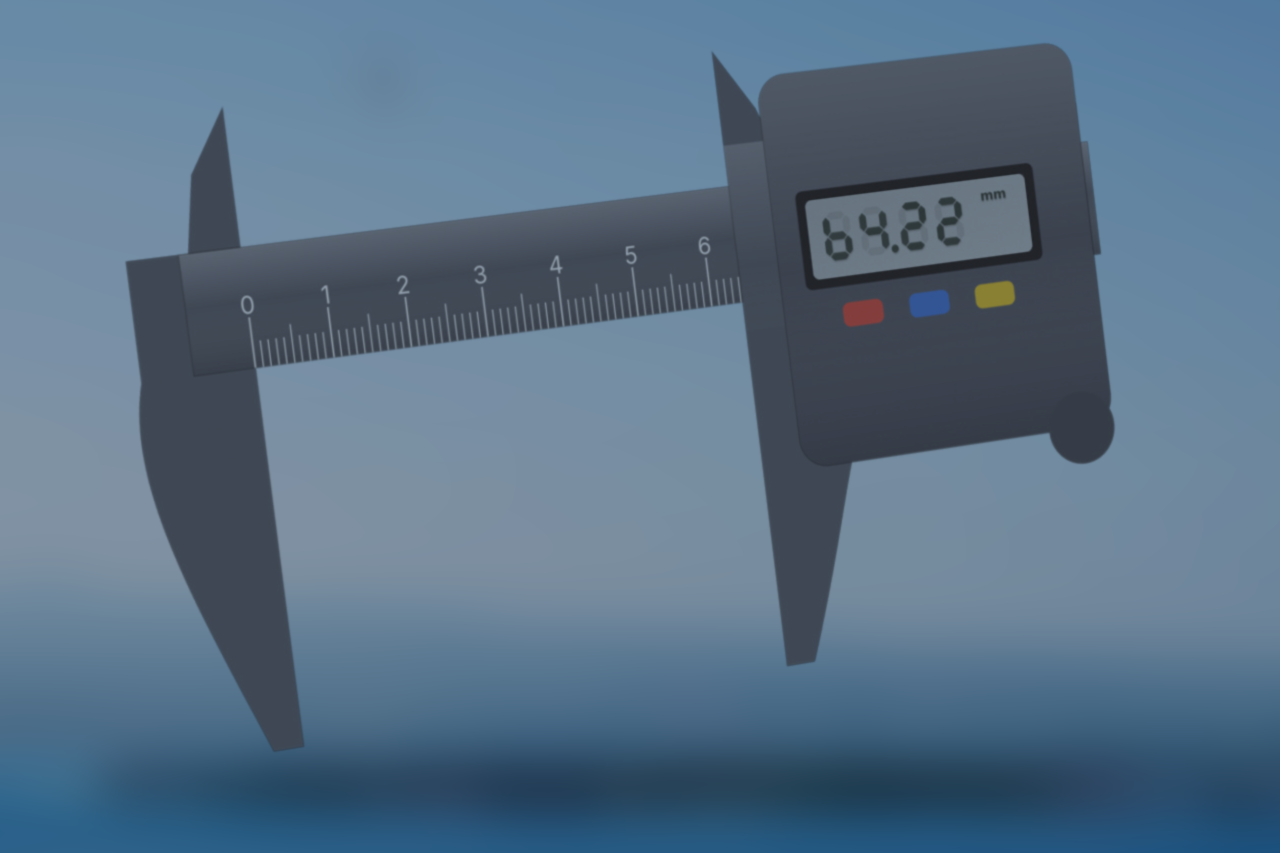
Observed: 64.22 mm
